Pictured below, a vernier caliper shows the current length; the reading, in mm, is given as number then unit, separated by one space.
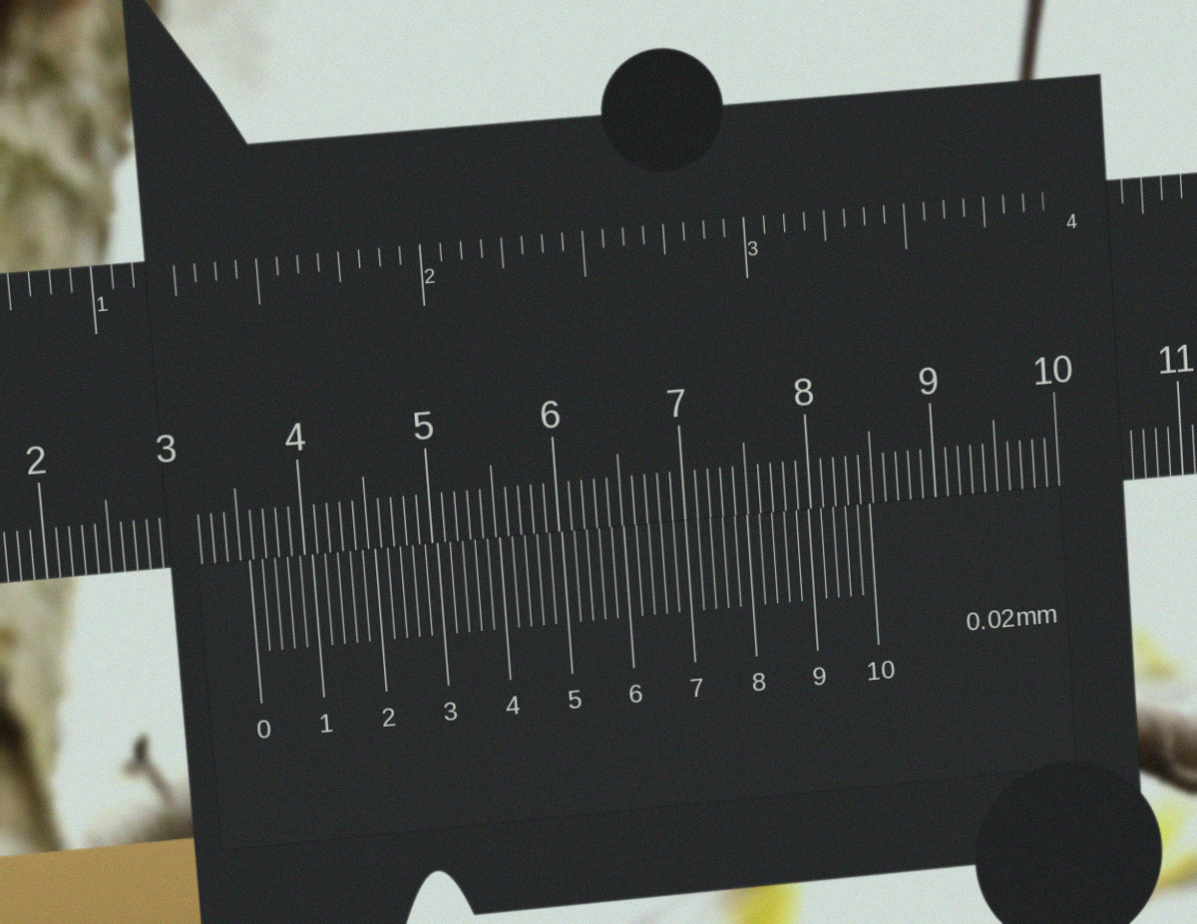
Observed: 35.7 mm
